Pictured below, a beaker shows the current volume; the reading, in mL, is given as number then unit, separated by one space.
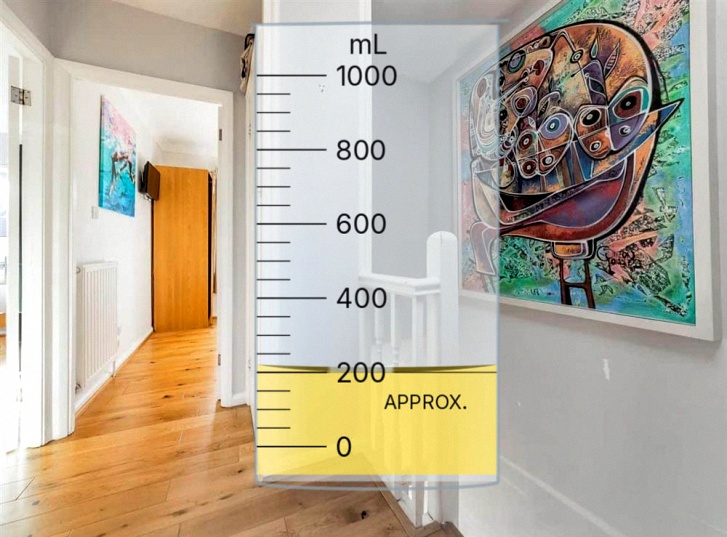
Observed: 200 mL
